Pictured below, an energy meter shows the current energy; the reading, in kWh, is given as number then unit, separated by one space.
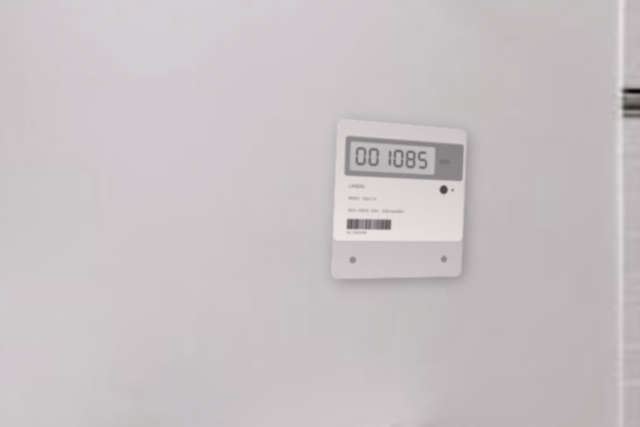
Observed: 1085 kWh
